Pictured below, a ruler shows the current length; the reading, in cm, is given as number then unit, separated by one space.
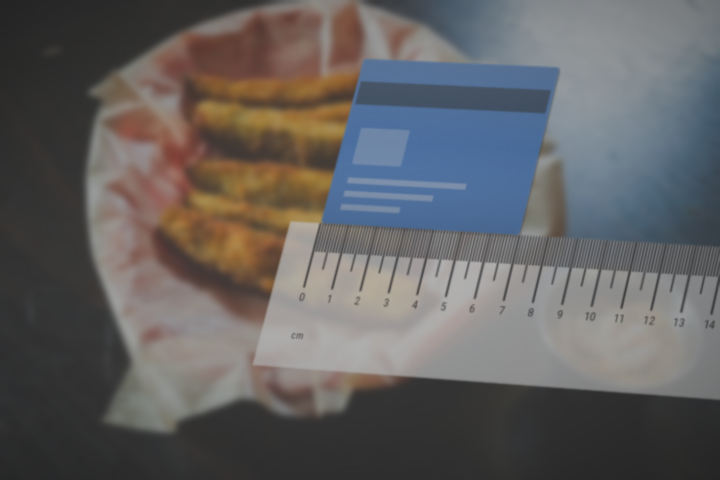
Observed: 7 cm
